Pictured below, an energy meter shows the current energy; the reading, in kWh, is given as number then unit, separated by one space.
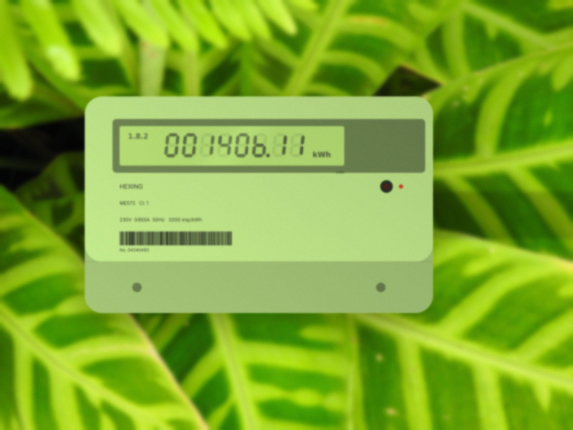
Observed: 1406.11 kWh
